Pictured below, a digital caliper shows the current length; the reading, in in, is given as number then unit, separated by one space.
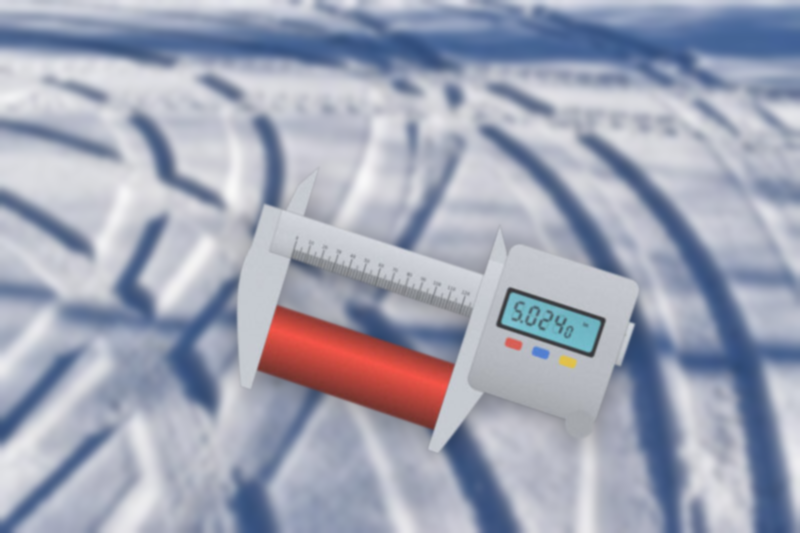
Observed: 5.0240 in
